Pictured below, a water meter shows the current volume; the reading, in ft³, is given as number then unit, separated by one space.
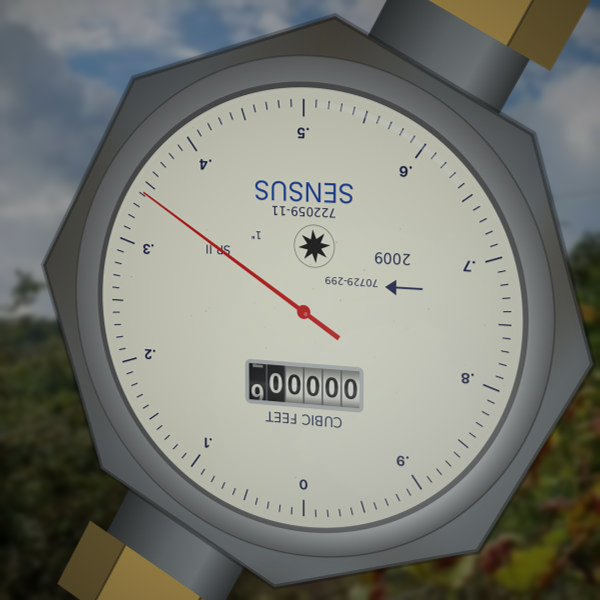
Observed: 6.34 ft³
